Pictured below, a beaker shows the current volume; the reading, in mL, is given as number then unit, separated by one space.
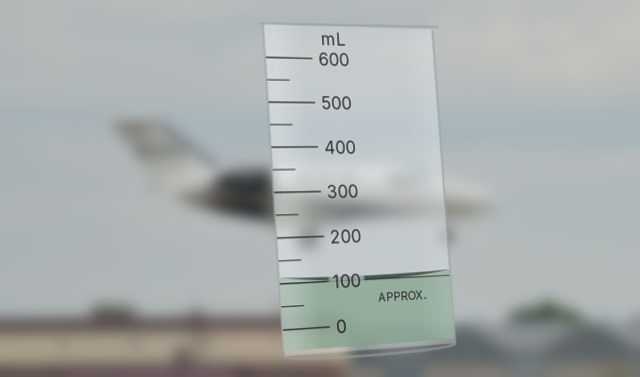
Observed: 100 mL
